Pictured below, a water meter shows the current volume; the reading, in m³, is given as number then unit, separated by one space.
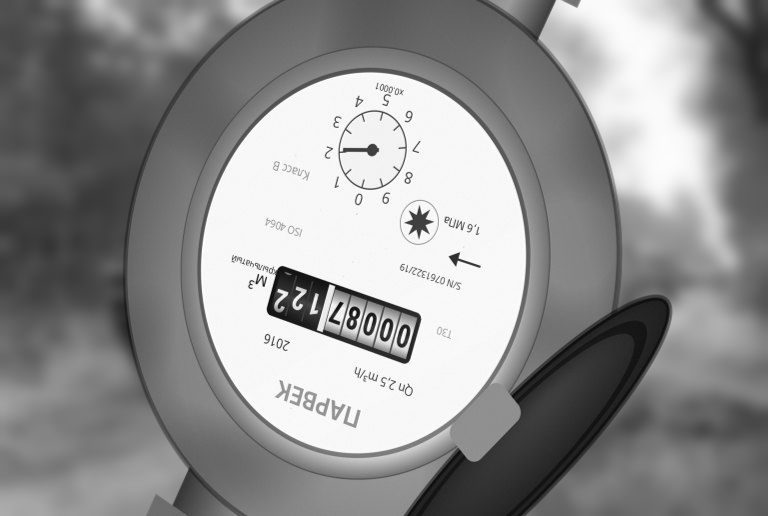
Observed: 87.1222 m³
